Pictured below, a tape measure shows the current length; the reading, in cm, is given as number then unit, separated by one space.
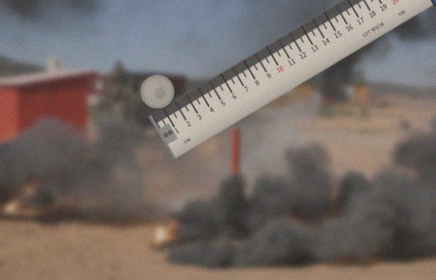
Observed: 2.5 cm
